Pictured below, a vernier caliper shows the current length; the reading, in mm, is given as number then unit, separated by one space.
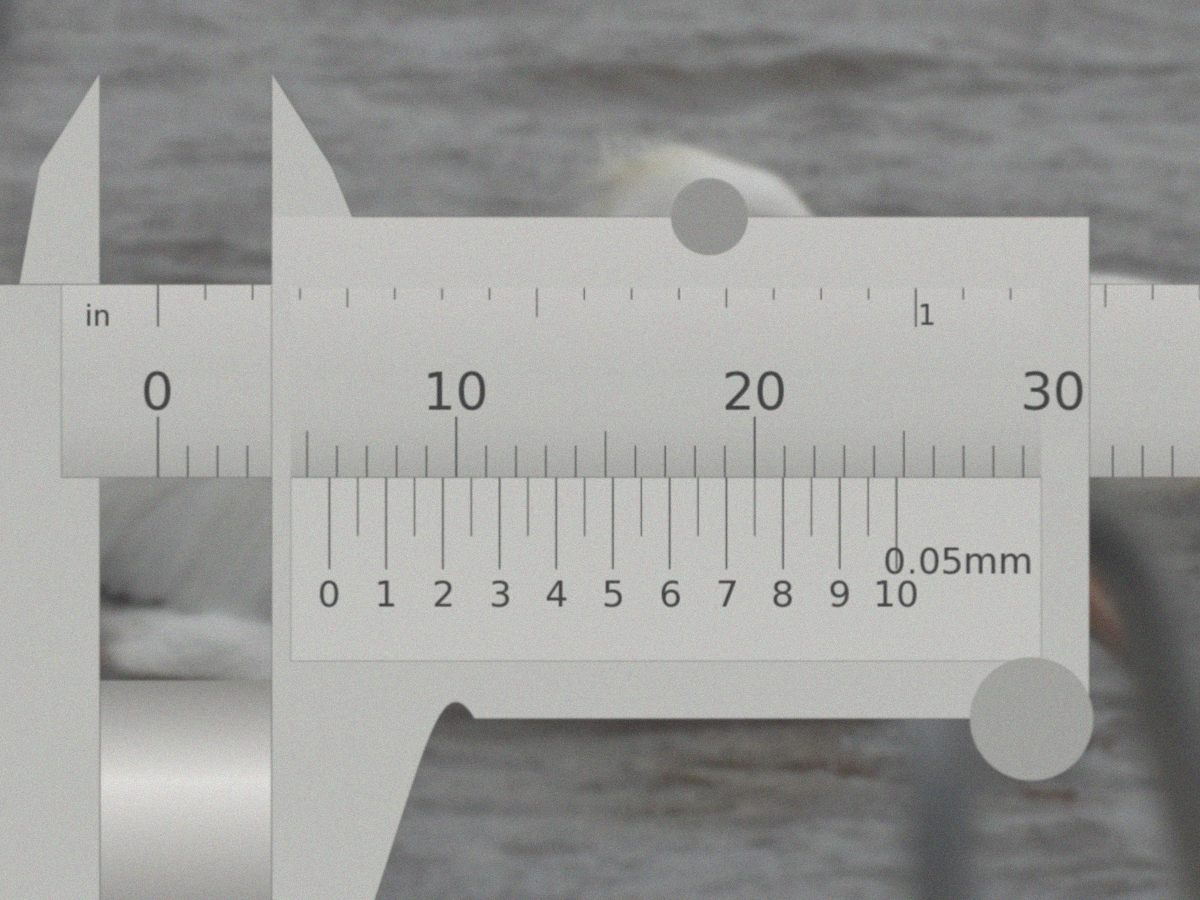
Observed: 5.75 mm
